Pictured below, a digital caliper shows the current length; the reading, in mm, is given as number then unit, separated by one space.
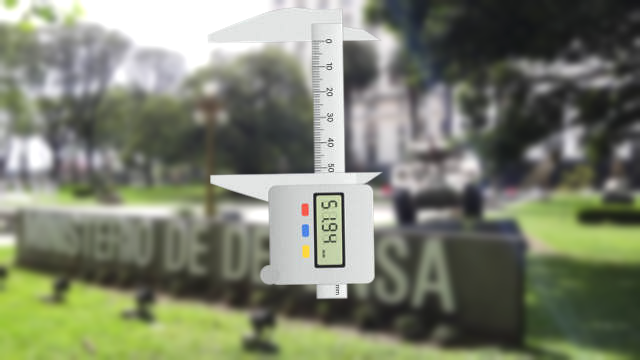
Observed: 51.94 mm
